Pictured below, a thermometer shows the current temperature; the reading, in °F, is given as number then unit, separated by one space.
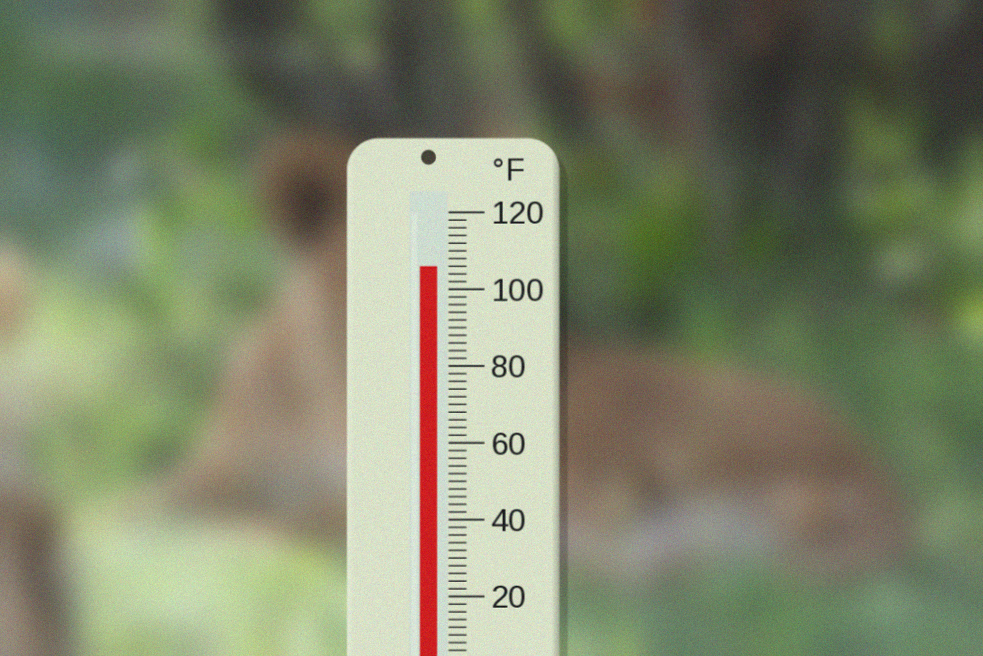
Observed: 106 °F
